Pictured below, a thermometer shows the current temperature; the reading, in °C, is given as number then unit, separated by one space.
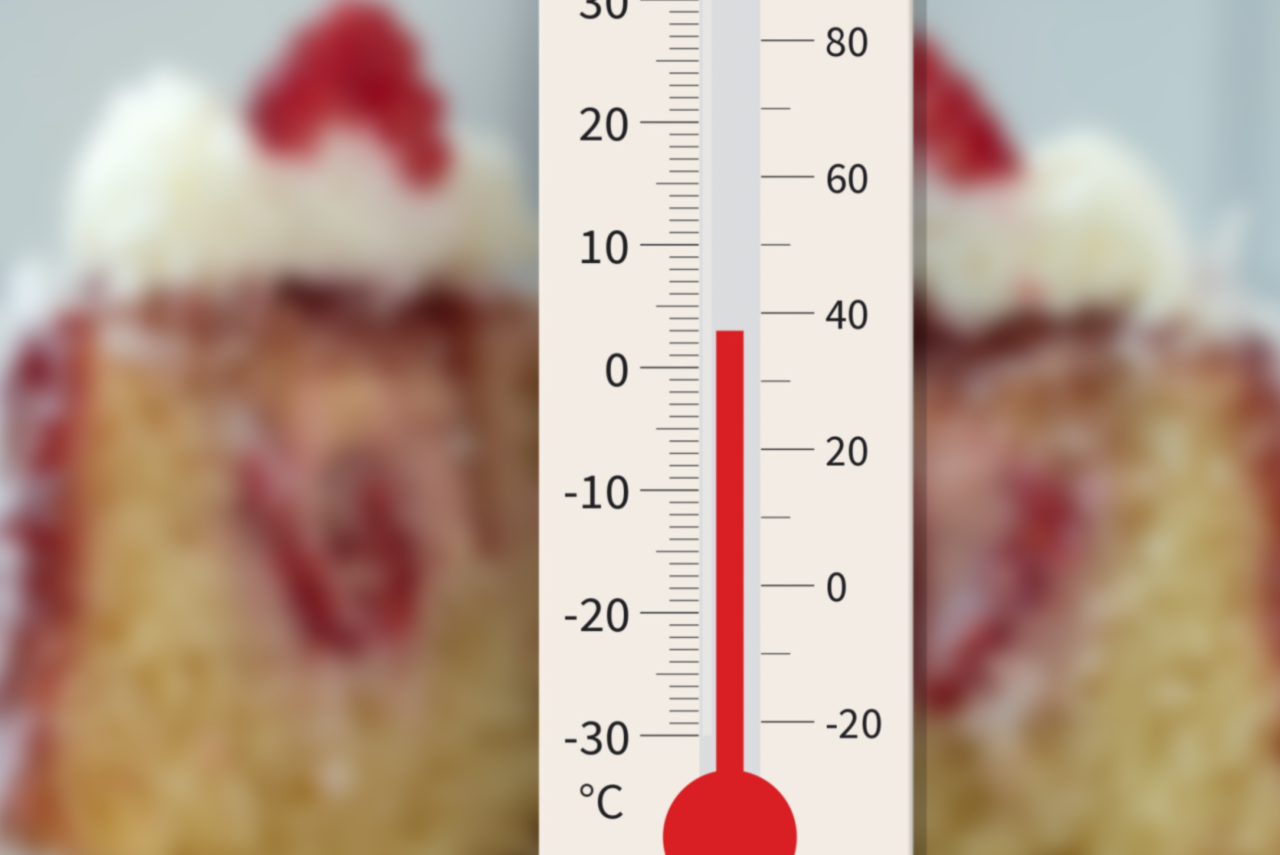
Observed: 3 °C
